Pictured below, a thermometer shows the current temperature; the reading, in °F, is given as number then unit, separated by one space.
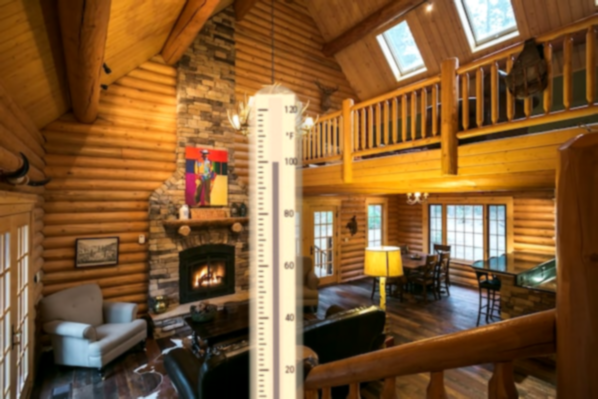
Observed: 100 °F
